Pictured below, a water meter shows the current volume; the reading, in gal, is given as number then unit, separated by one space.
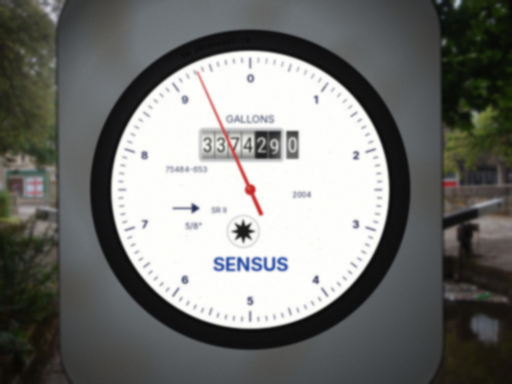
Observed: 3374289.3 gal
